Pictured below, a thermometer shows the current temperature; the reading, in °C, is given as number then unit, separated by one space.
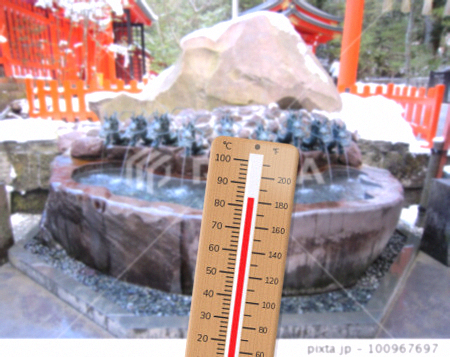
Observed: 84 °C
